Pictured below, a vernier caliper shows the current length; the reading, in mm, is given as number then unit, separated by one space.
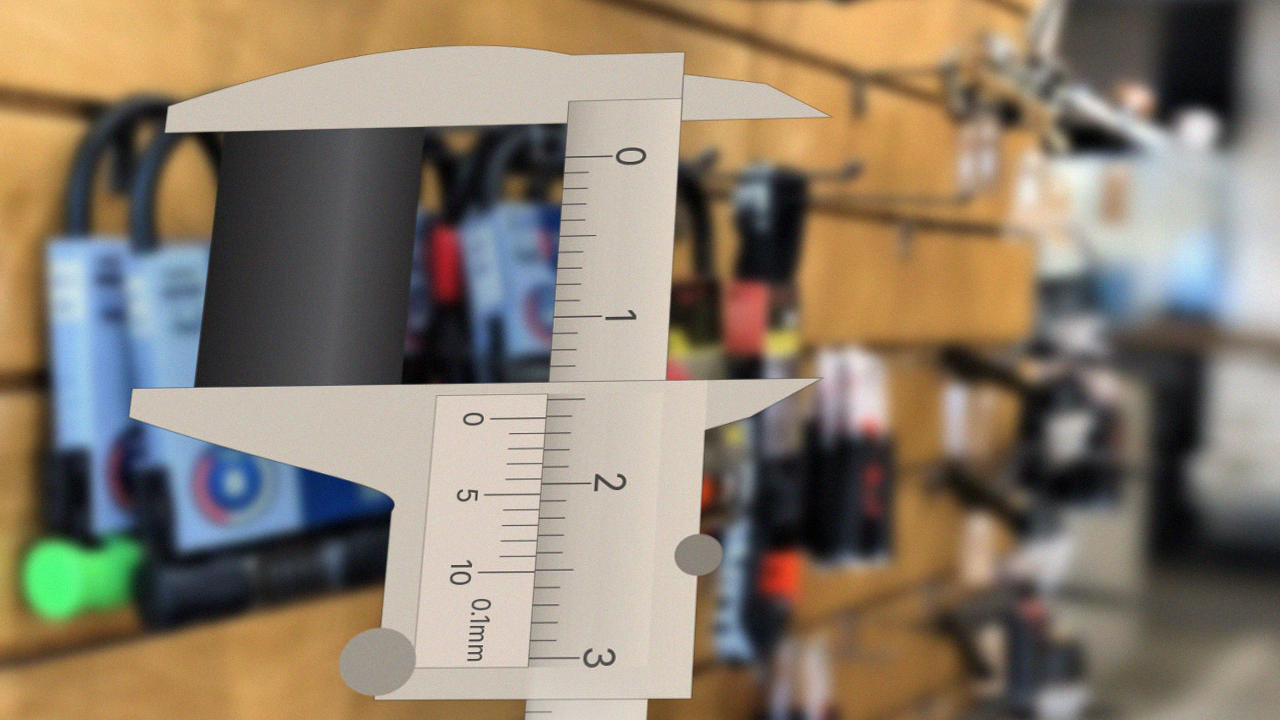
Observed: 16.1 mm
